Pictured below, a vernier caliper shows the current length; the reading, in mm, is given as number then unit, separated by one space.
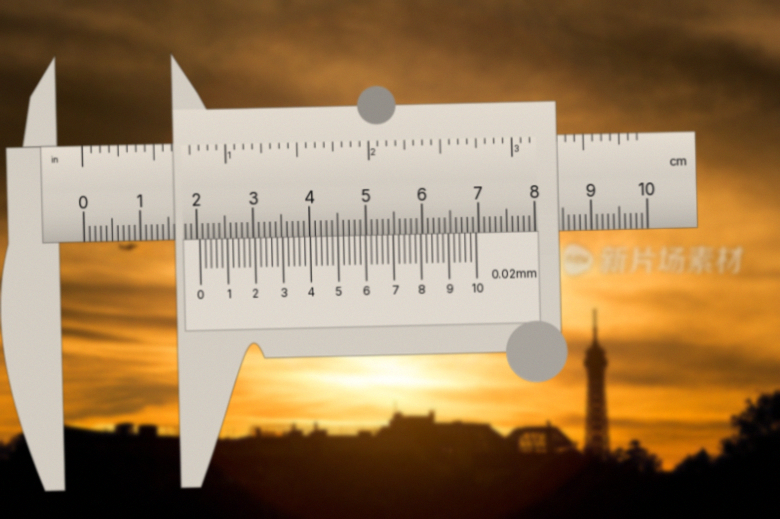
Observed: 20.5 mm
